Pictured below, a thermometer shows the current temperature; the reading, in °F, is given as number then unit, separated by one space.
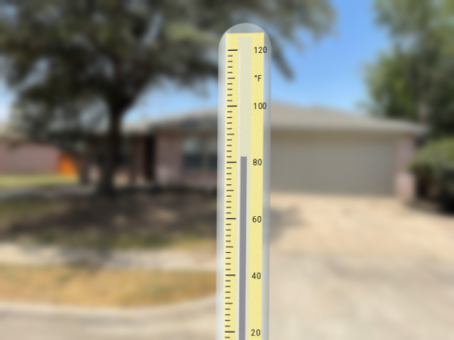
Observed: 82 °F
